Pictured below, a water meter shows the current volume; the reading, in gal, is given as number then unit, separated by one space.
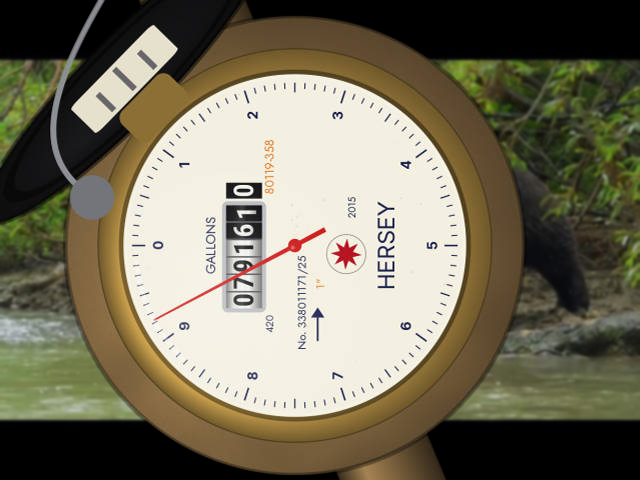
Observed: 791609.2 gal
